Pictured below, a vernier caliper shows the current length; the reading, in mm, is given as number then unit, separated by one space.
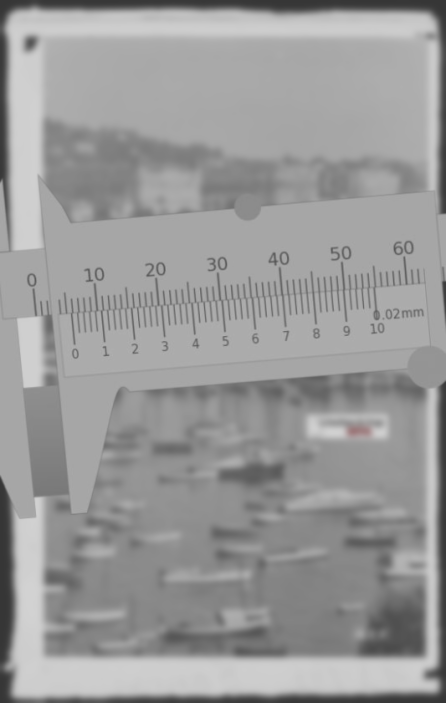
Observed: 5.8 mm
